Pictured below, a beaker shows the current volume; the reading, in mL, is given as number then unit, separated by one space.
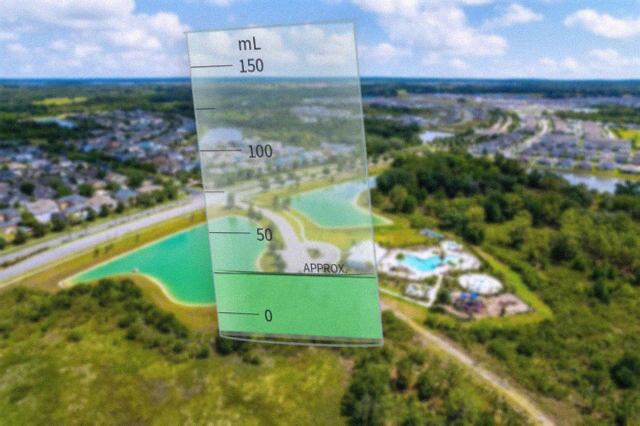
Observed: 25 mL
